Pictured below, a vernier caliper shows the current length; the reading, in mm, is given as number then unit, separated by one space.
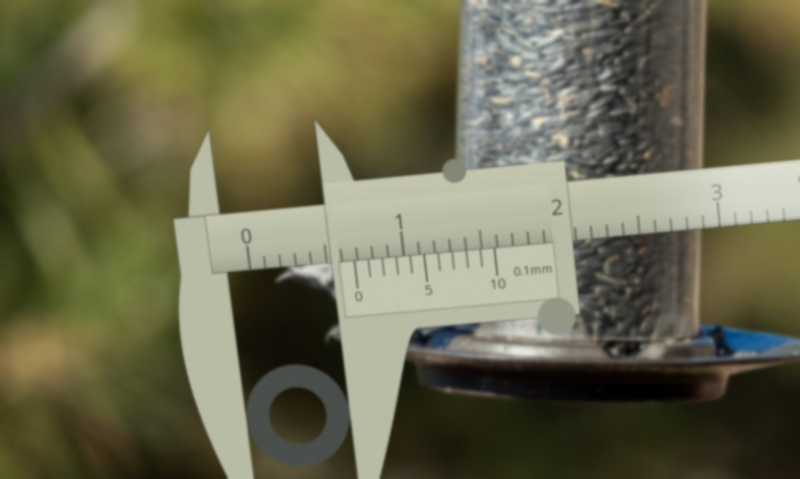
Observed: 6.8 mm
